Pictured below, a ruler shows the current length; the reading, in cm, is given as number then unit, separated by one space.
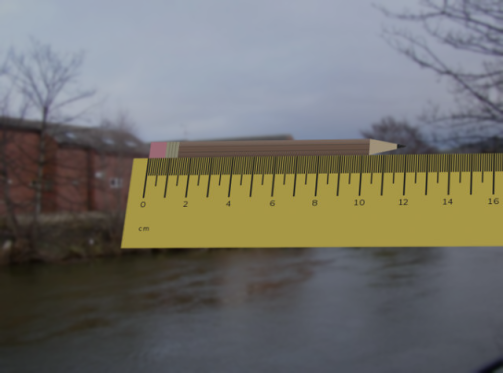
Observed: 12 cm
